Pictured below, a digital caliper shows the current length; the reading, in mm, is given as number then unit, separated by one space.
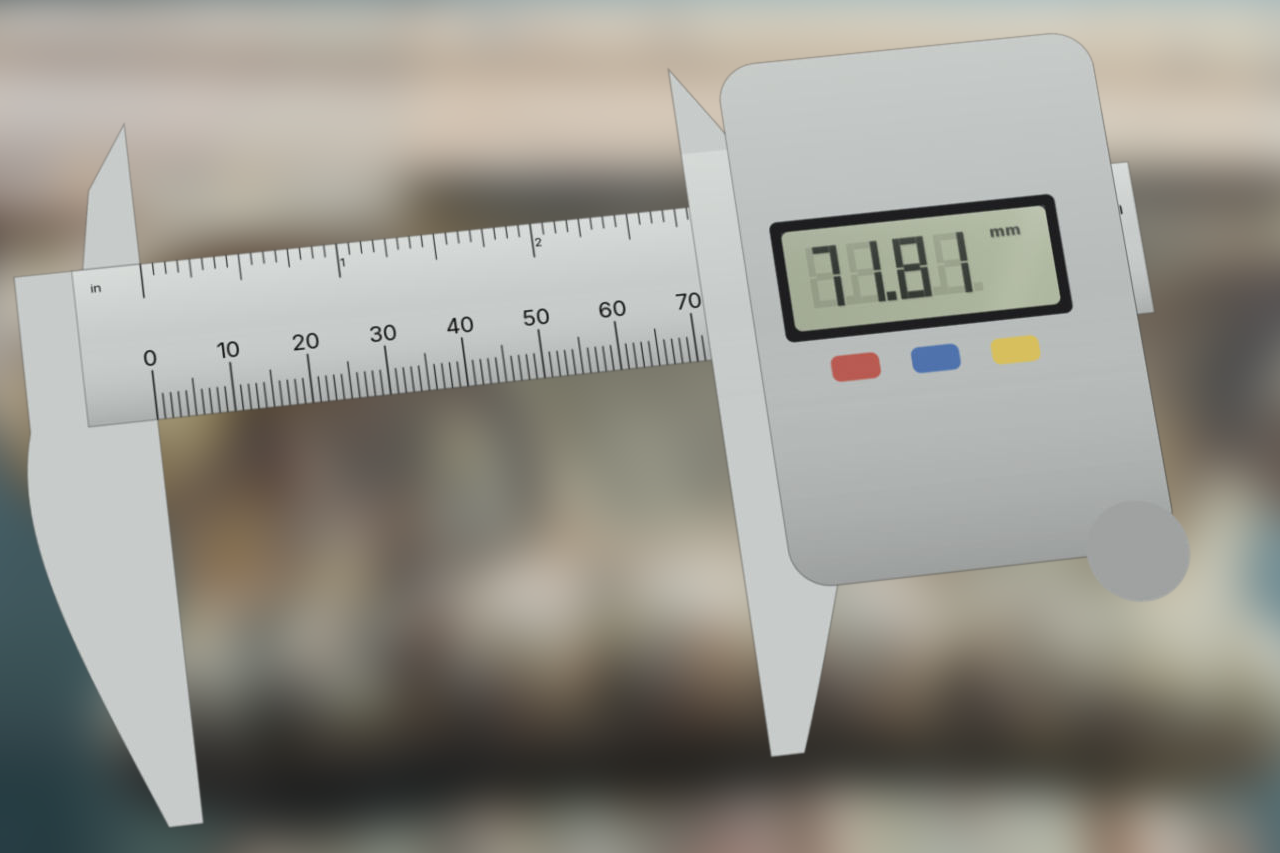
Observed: 71.81 mm
